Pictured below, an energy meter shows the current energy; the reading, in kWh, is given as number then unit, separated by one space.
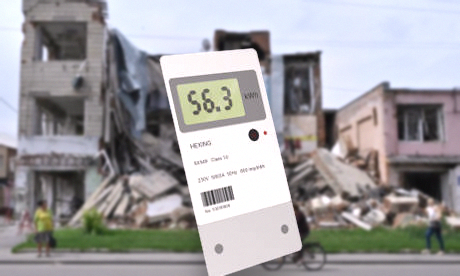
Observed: 56.3 kWh
